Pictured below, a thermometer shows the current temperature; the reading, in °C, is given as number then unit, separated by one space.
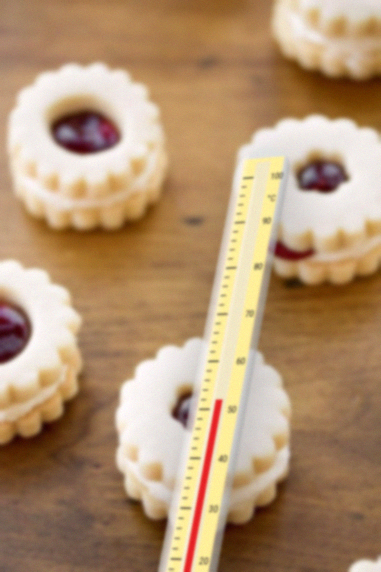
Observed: 52 °C
